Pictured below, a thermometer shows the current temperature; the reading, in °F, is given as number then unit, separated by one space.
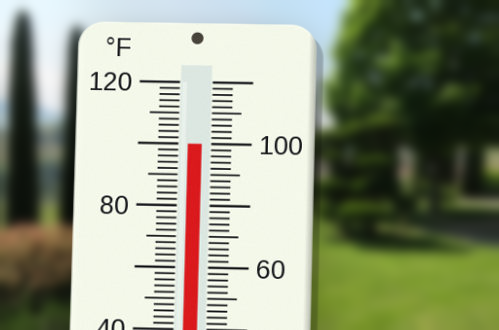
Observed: 100 °F
